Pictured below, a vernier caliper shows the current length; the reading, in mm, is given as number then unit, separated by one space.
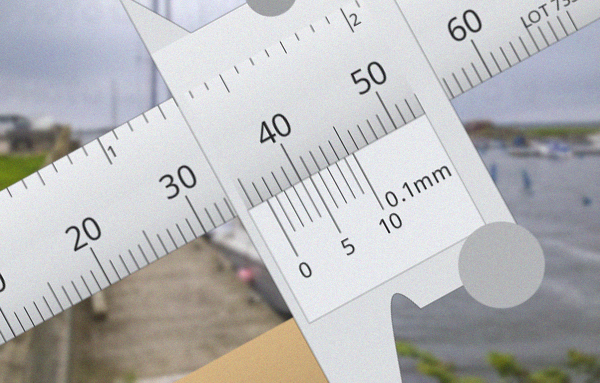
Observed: 36.4 mm
